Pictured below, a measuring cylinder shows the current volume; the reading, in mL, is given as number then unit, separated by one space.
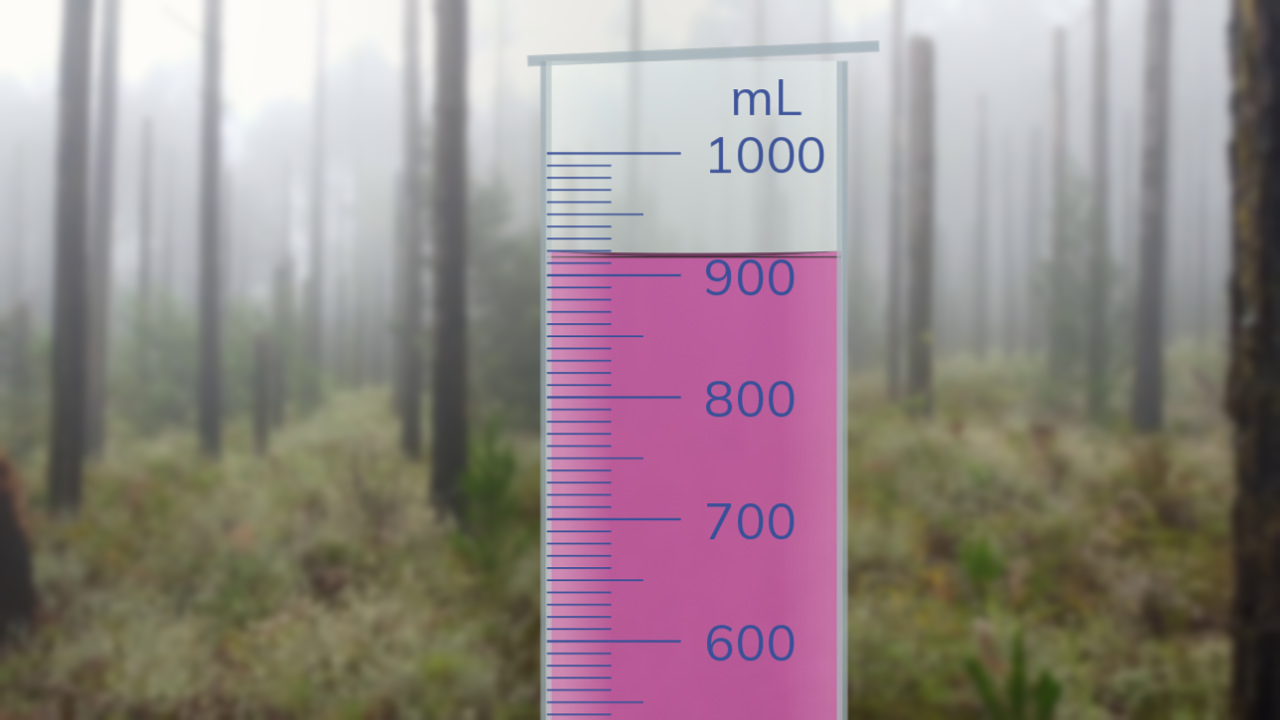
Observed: 915 mL
